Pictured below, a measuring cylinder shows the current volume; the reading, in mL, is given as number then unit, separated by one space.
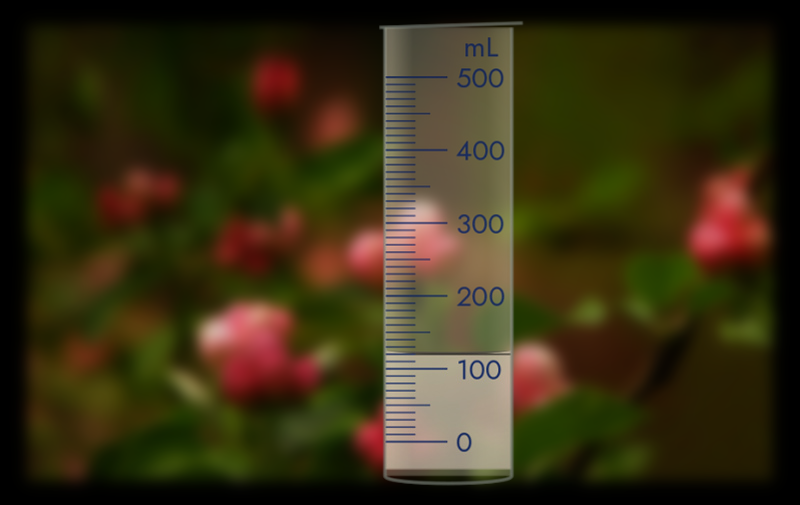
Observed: 120 mL
